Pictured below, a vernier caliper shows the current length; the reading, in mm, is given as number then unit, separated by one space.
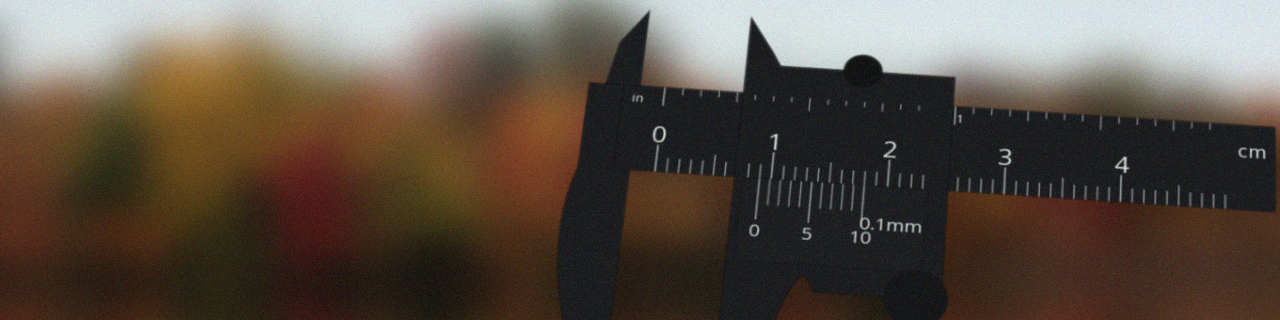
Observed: 9.0 mm
